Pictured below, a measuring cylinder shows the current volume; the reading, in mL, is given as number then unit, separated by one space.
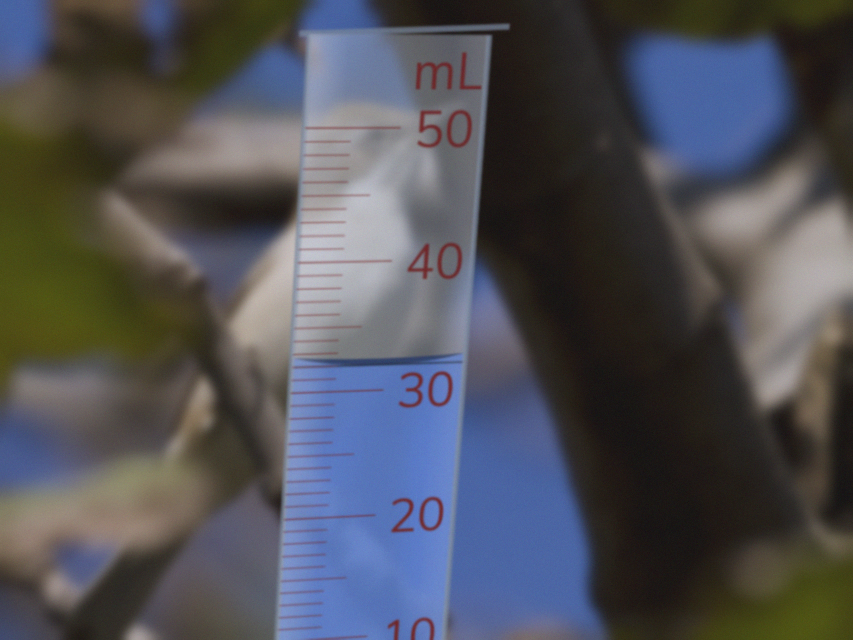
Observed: 32 mL
